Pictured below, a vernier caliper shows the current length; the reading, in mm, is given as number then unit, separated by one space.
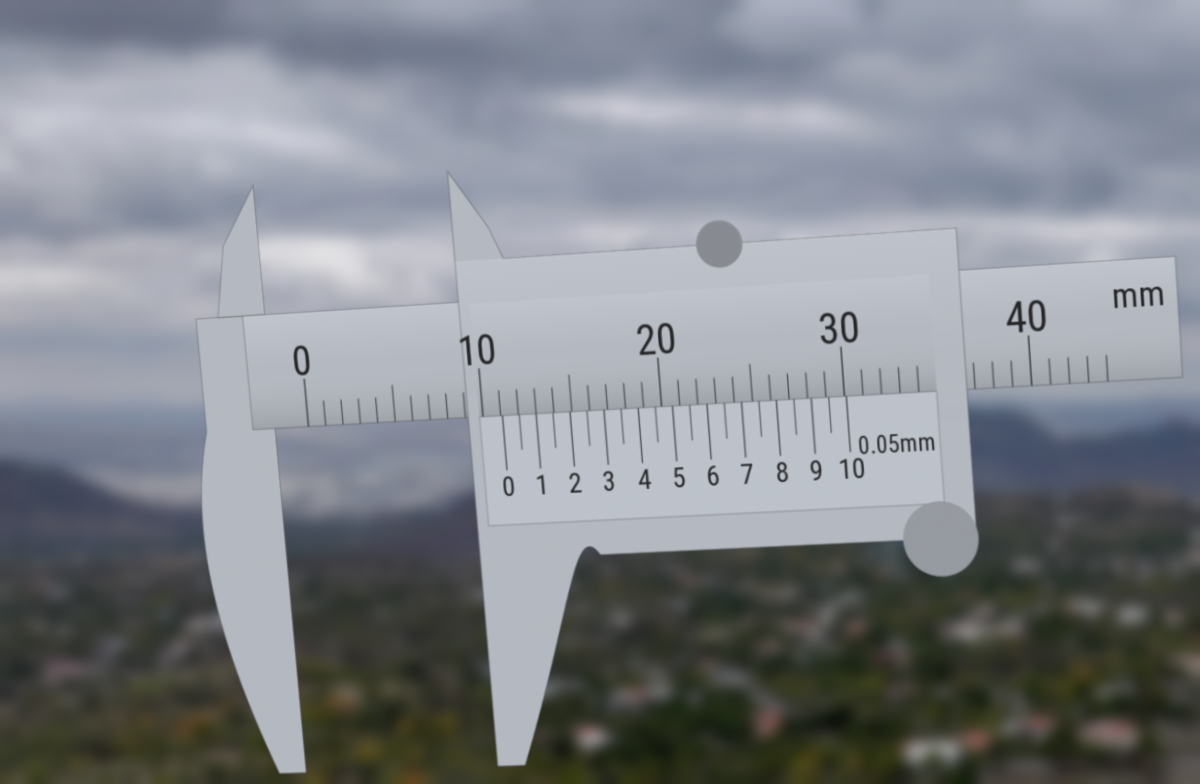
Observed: 11.1 mm
